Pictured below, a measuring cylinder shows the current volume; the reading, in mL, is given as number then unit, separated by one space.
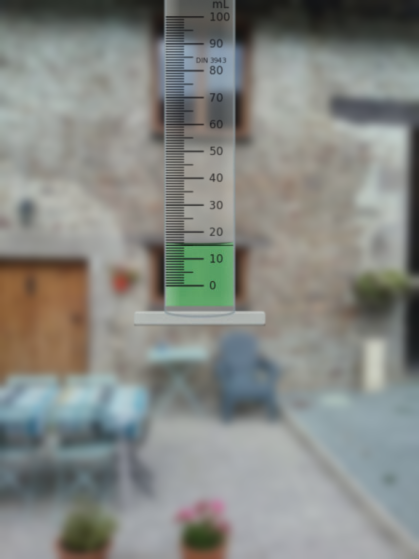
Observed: 15 mL
